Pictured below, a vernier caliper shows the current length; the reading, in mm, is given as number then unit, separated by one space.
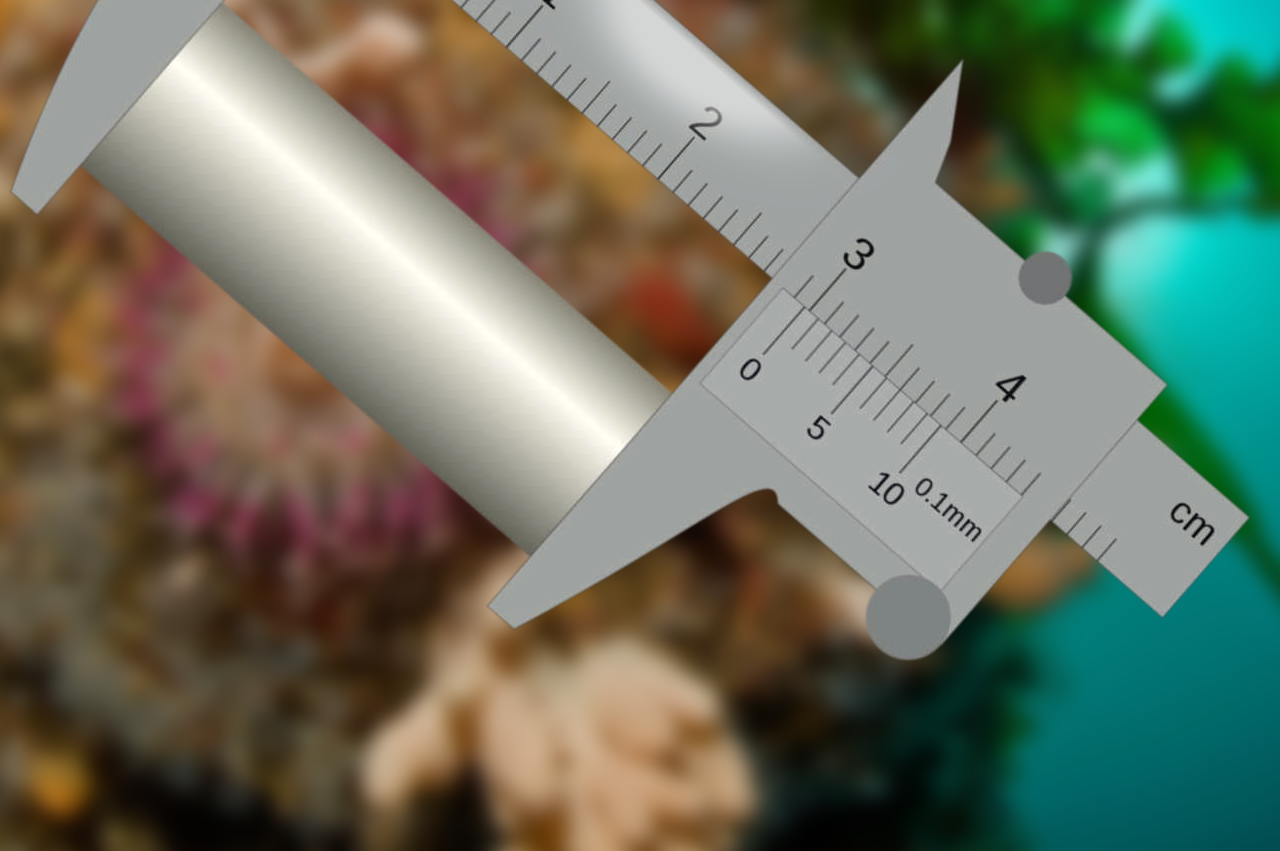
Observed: 29.7 mm
